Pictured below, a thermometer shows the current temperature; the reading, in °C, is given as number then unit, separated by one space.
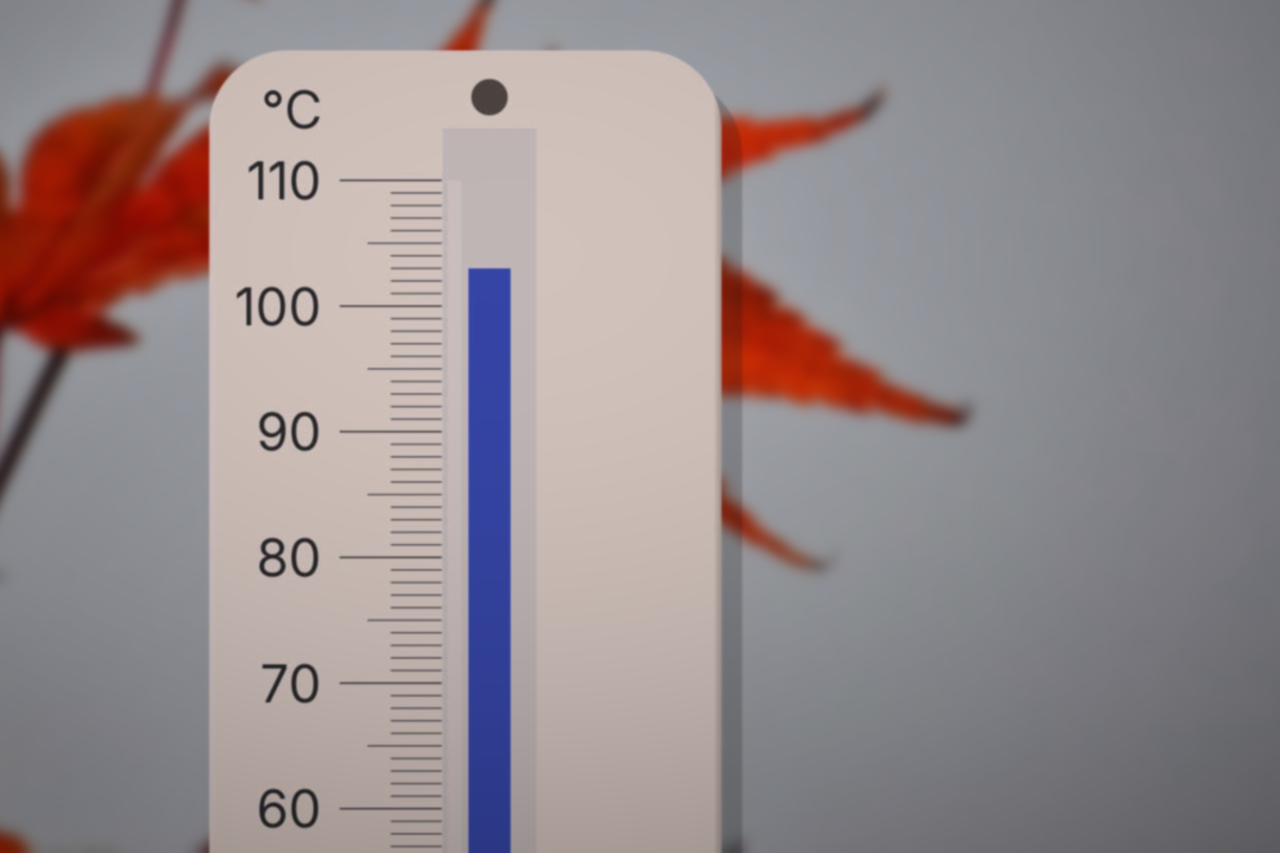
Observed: 103 °C
